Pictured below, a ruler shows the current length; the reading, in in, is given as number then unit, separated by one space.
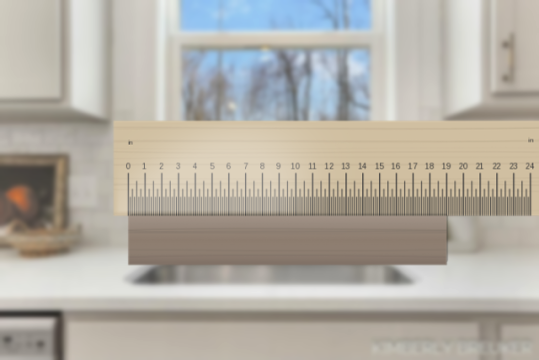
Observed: 19 in
